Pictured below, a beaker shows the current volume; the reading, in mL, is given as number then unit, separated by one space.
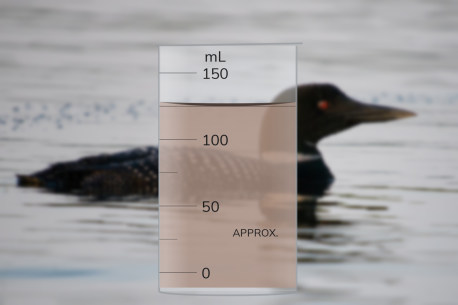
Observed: 125 mL
